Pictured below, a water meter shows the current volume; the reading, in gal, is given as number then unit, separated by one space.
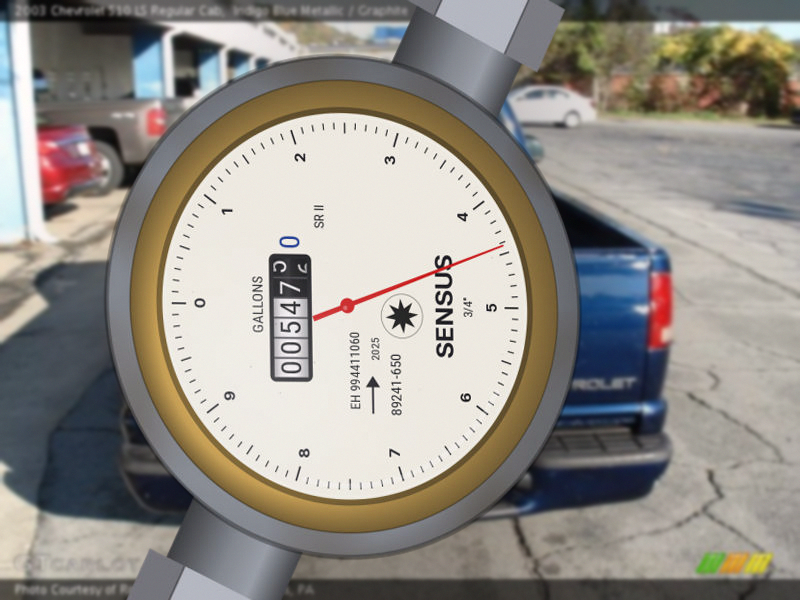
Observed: 54754.4 gal
